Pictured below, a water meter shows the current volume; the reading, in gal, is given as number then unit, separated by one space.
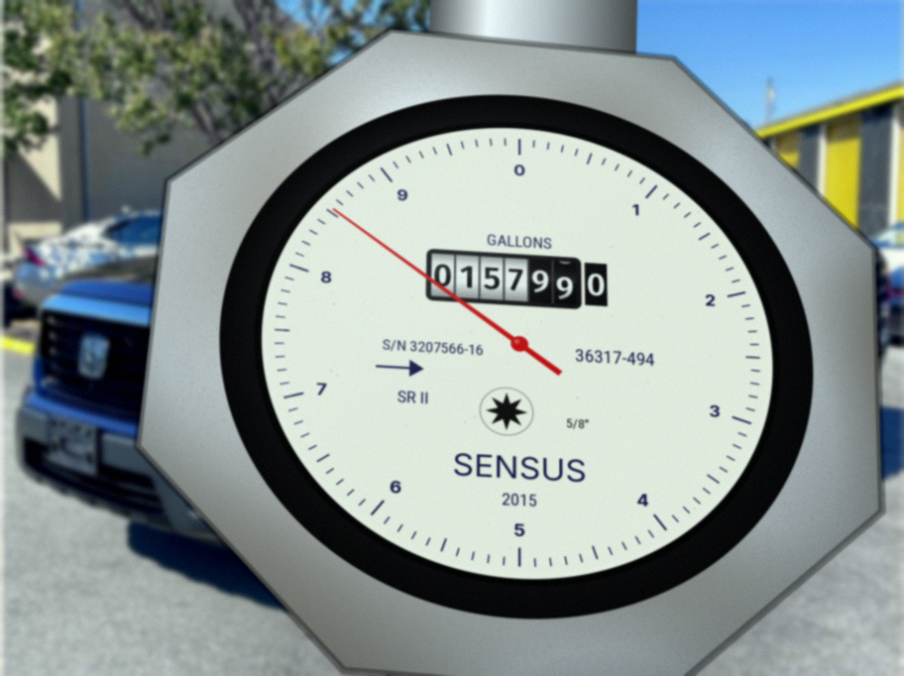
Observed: 157988.5 gal
